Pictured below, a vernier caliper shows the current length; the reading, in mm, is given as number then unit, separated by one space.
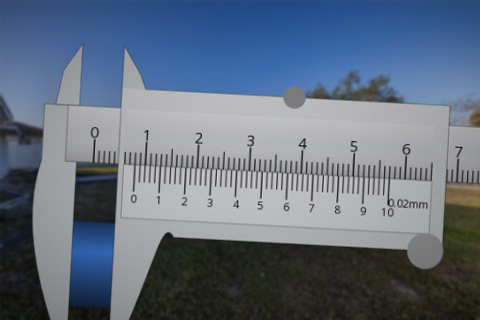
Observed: 8.0 mm
